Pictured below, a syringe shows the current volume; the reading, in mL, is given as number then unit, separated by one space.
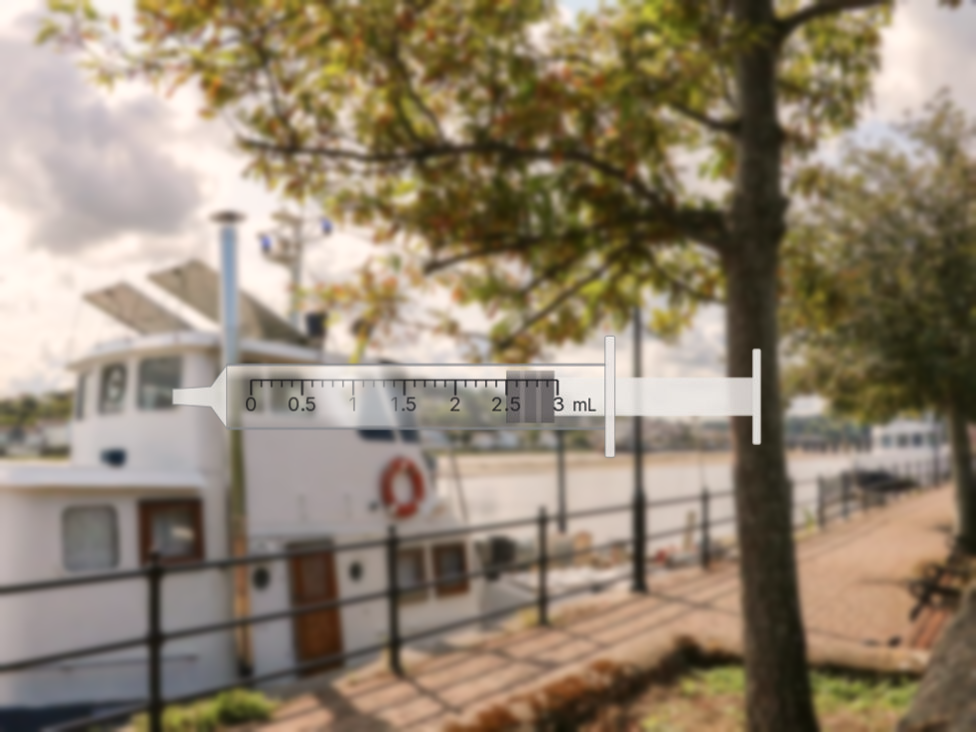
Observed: 2.5 mL
